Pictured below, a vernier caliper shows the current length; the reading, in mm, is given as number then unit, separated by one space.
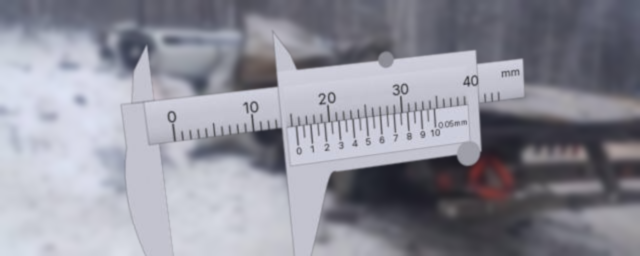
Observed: 15.6 mm
